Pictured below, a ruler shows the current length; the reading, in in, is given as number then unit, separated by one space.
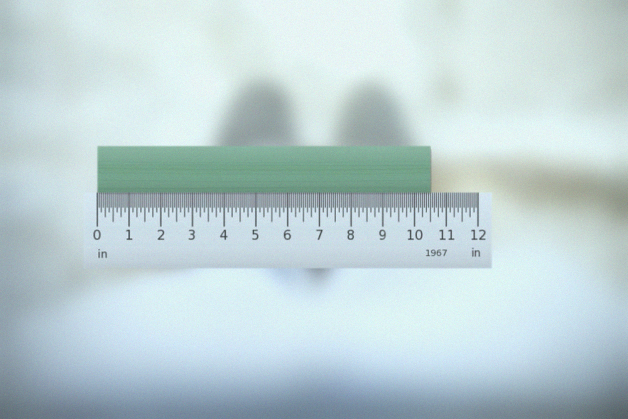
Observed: 10.5 in
